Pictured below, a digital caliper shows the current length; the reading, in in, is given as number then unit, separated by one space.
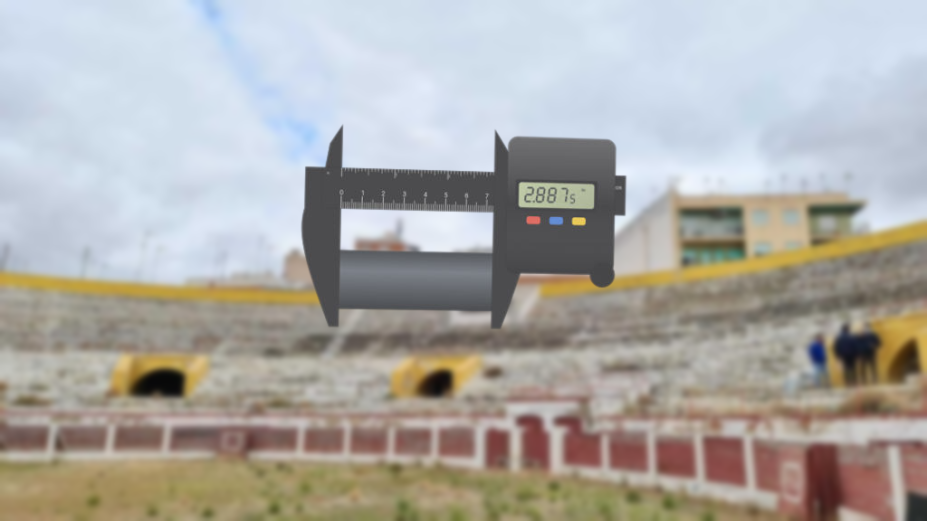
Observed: 2.8875 in
